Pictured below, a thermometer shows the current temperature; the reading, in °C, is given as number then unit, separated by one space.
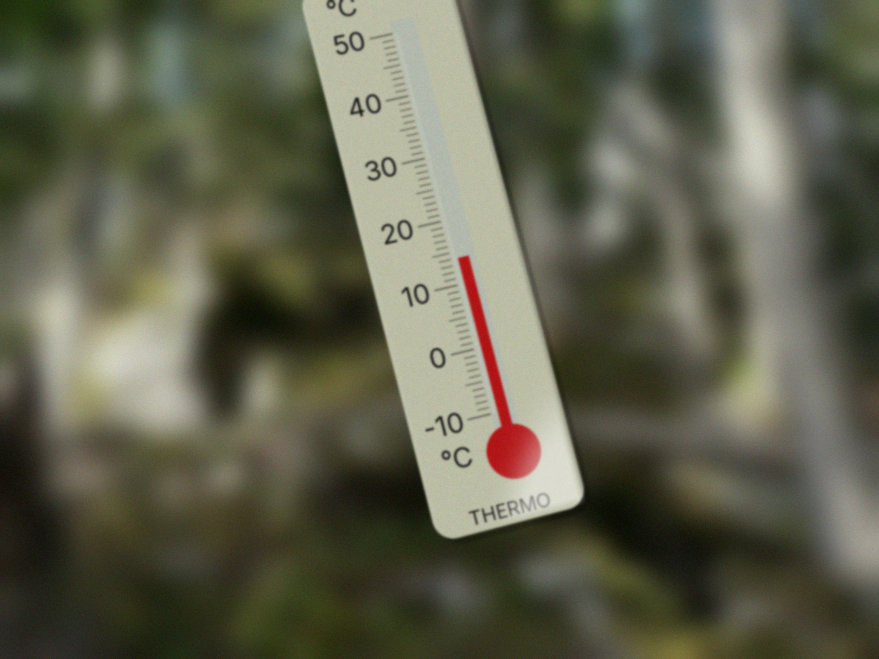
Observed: 14 °C
